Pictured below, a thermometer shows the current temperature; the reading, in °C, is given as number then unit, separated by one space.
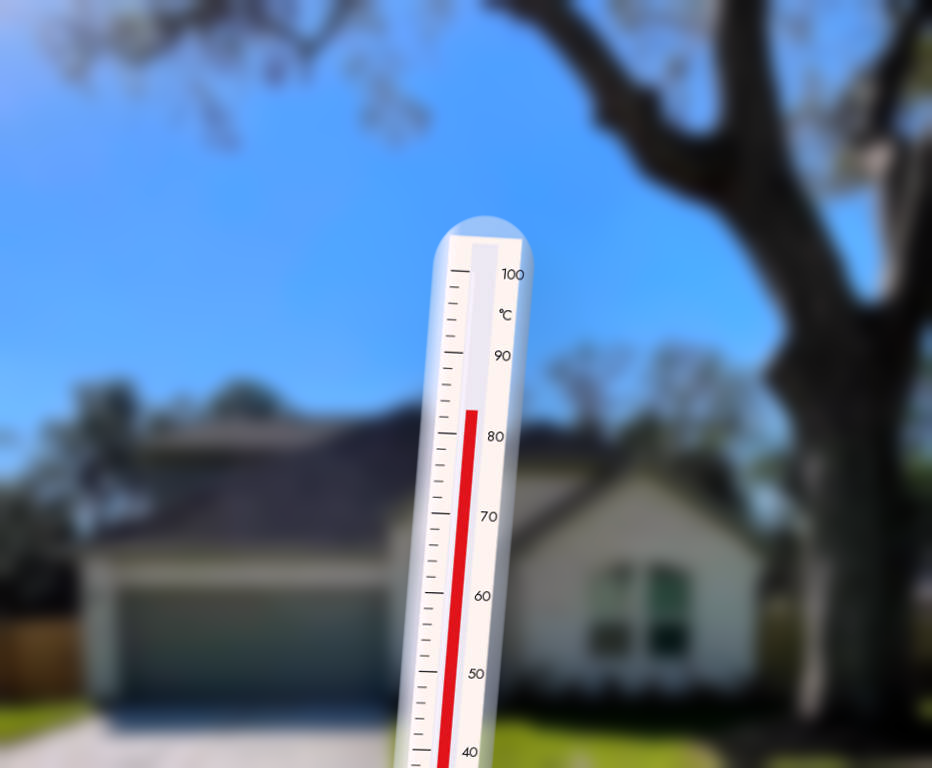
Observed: 83 °C
